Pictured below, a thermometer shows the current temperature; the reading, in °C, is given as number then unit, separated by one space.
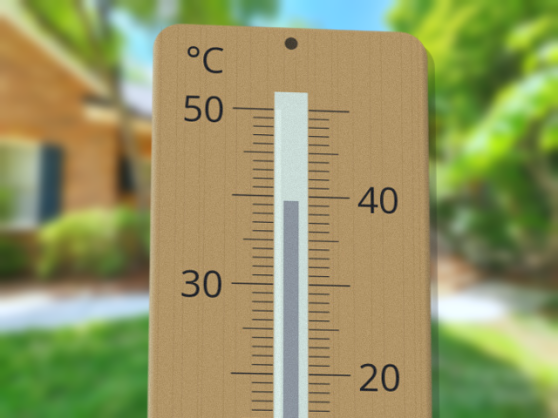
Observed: 39.5 °C
